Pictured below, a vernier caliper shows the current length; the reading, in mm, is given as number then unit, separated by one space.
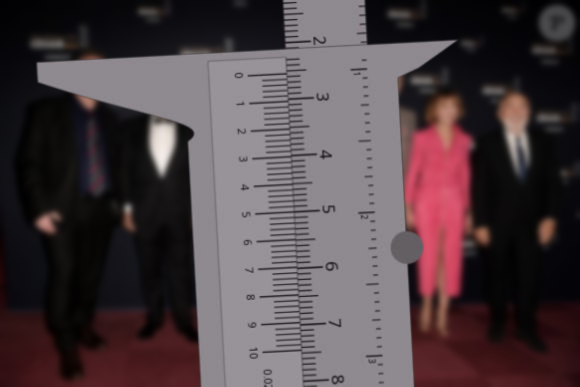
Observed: 25.5 mm
